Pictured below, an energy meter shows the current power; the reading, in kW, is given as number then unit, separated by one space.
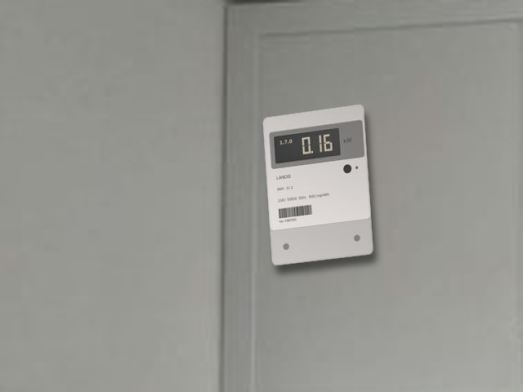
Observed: 0.16 kW
